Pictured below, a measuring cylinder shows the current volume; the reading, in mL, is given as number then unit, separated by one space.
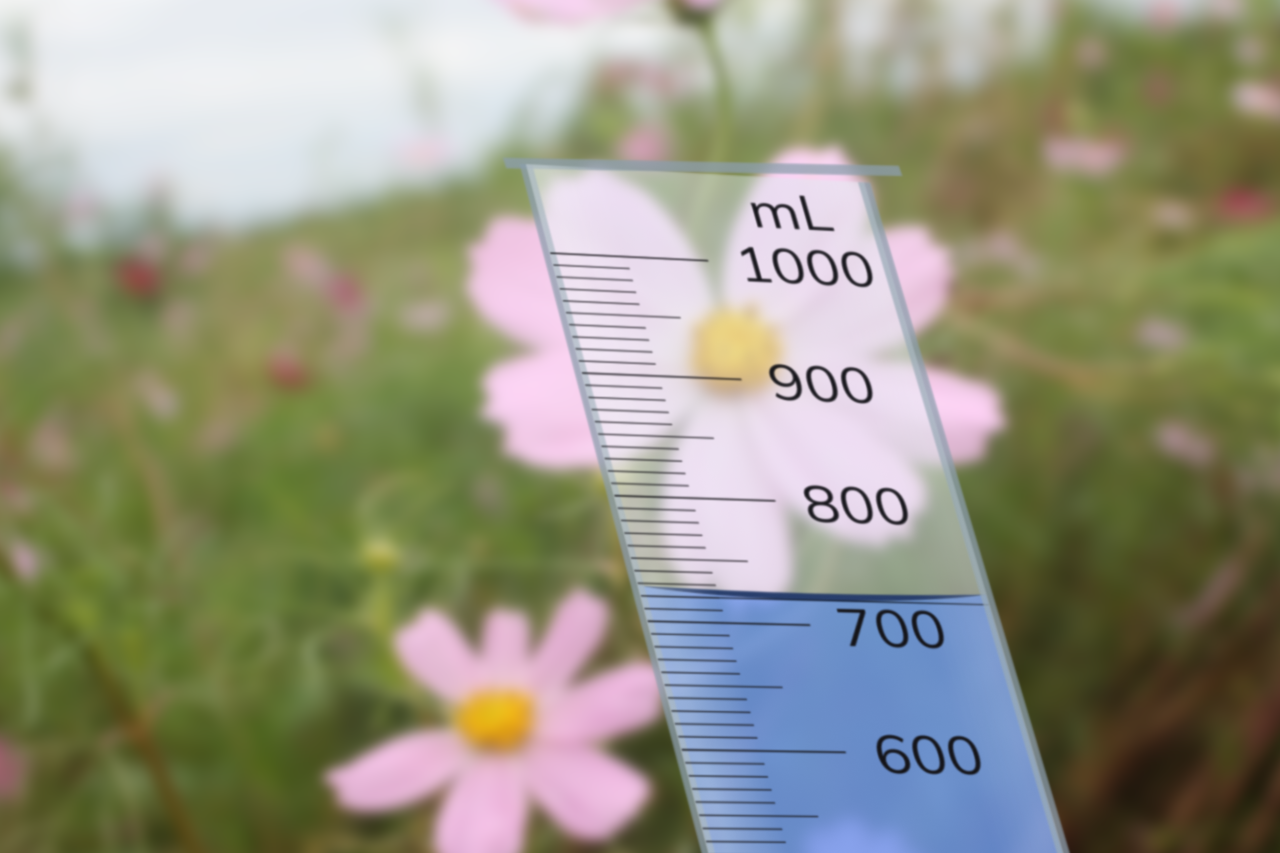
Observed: 720 mL
